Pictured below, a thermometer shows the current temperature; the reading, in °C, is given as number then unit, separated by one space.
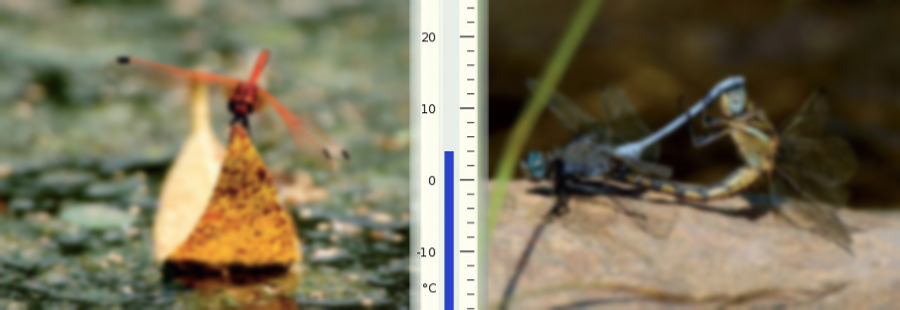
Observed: 4 °C
